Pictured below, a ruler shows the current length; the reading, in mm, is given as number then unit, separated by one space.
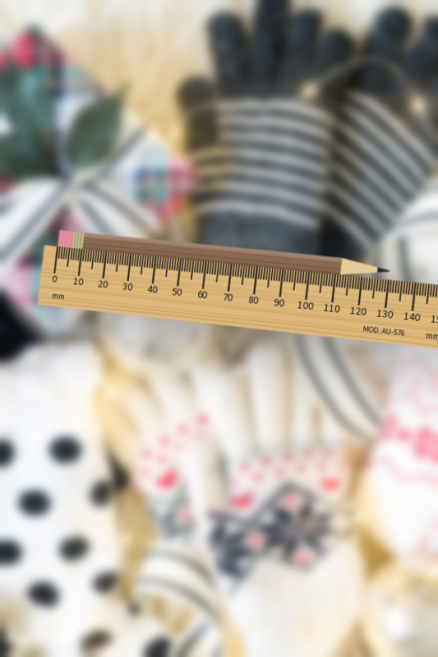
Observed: 130 mm
